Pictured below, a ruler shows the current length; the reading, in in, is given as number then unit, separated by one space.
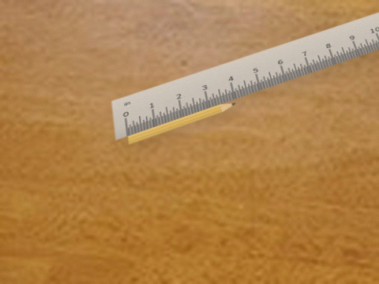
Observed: 4 in
